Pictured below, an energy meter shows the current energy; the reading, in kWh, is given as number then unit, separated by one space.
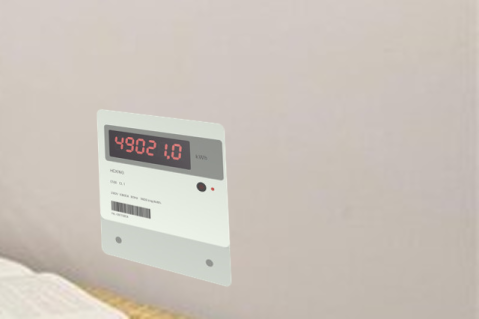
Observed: 49021.0 kWh
